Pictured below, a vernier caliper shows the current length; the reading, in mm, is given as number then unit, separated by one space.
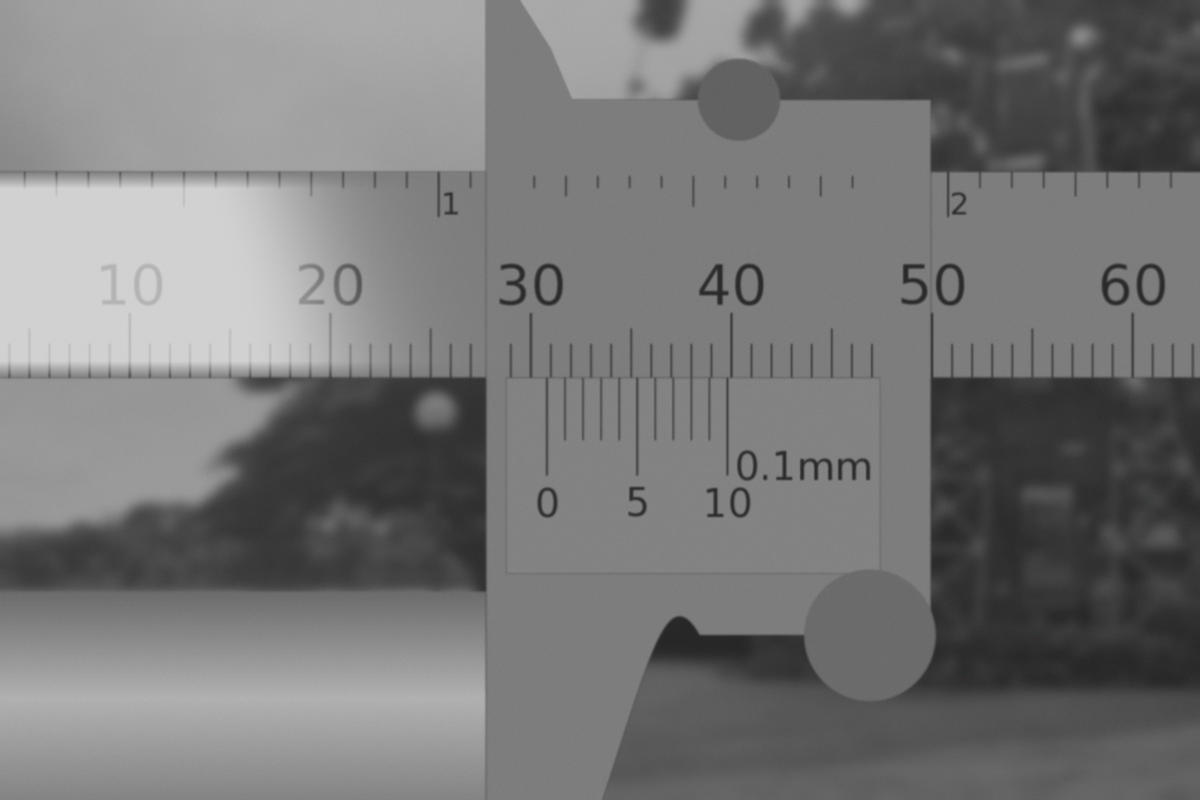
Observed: 30.8 mm
